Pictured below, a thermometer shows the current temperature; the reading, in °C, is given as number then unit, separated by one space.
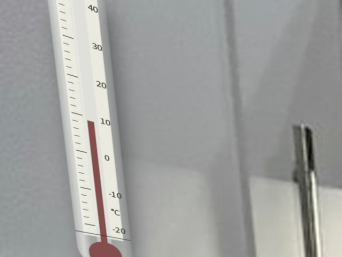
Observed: 9 °C
